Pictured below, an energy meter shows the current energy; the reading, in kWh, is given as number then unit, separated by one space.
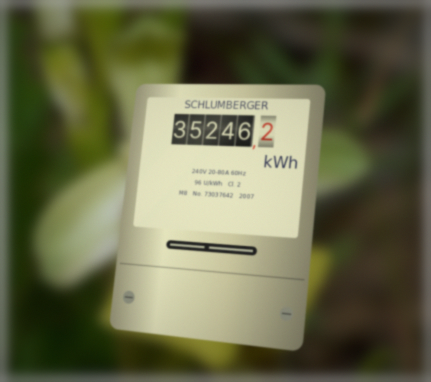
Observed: 35246.2 kWh
